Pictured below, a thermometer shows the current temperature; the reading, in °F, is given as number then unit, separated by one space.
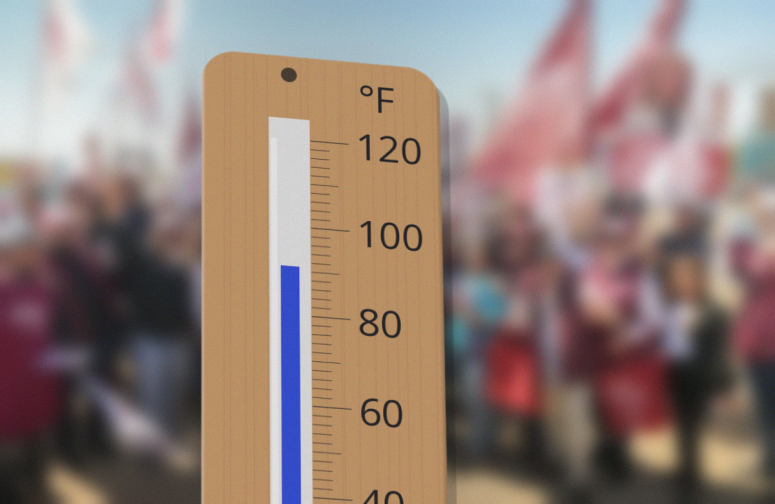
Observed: 91 °F
